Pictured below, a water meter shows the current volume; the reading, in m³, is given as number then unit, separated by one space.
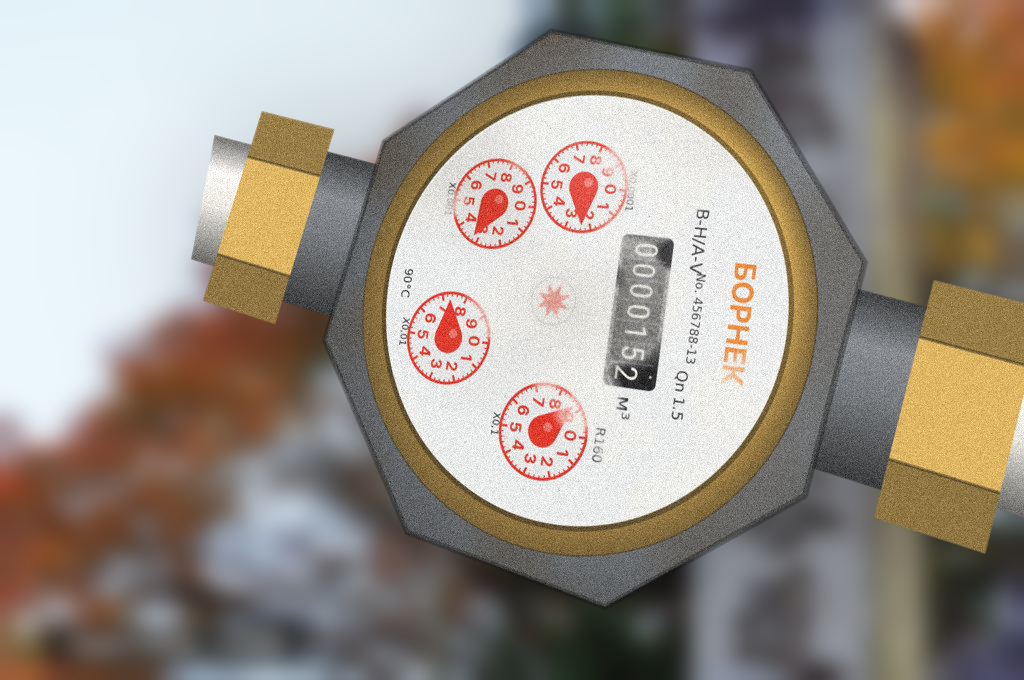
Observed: 151.8732 m³
